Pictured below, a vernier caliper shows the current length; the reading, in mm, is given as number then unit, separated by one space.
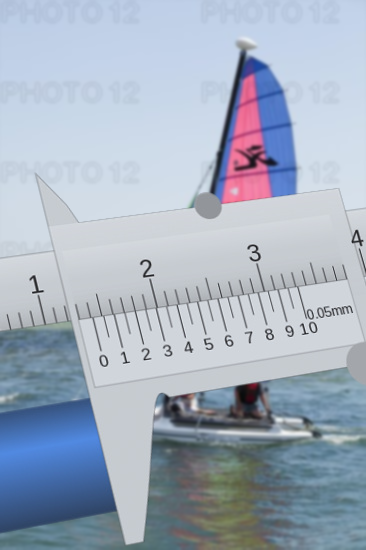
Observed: 14.2 mm
